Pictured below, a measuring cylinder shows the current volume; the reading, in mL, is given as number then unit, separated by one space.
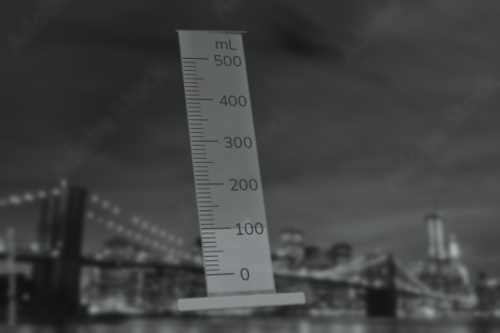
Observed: 100 mL
